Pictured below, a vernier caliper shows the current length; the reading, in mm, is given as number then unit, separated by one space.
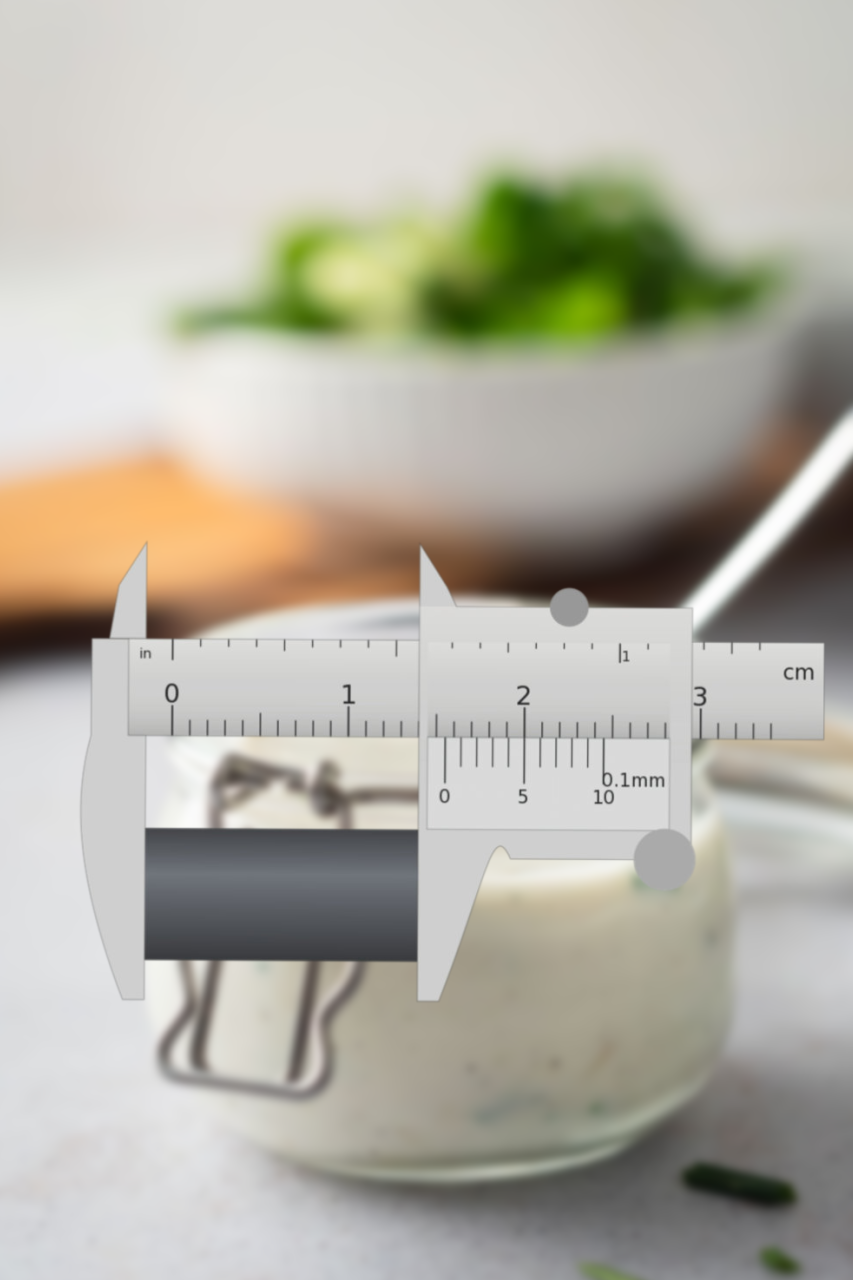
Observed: 15.5 mm
